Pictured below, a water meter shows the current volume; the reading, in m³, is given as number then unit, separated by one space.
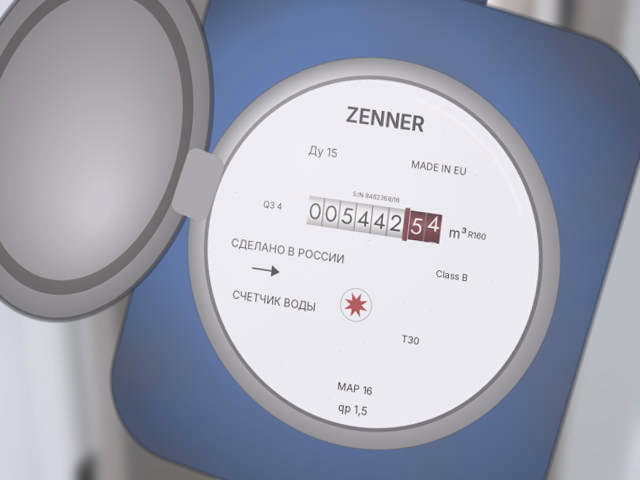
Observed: 5442.54 m³
